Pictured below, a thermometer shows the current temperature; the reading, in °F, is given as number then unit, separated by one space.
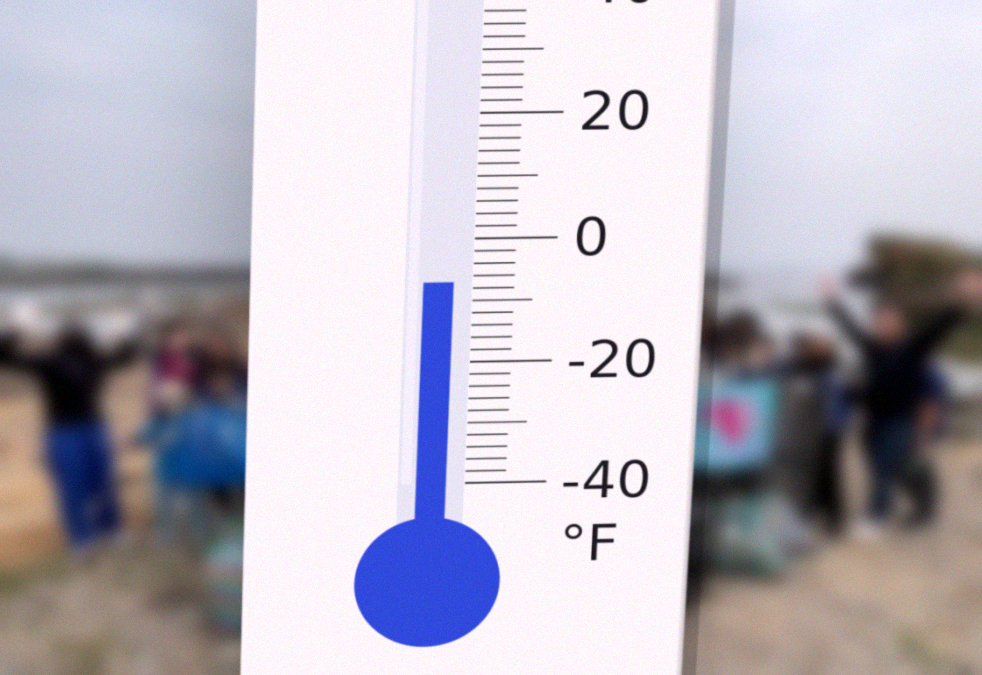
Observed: -7 °F
